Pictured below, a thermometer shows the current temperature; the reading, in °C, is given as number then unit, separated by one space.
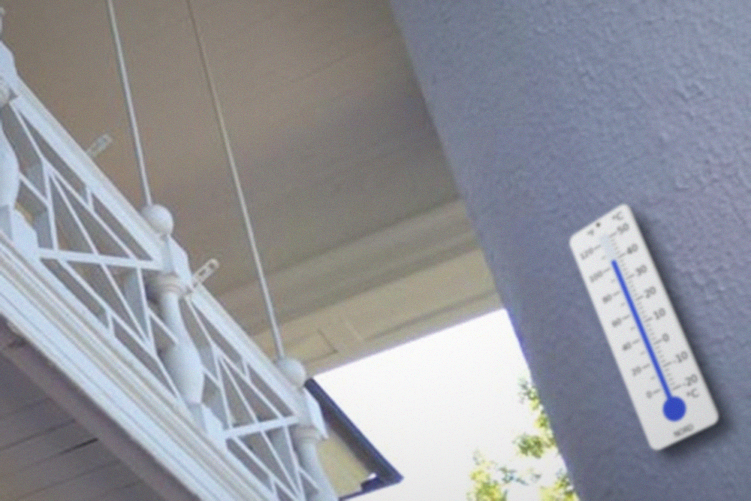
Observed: 40 °C
